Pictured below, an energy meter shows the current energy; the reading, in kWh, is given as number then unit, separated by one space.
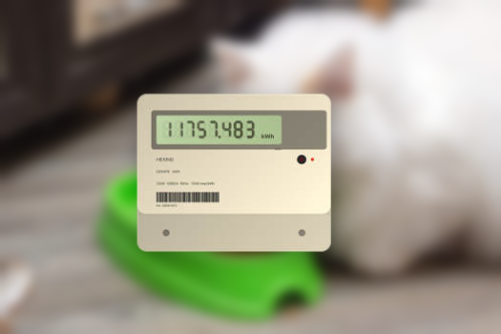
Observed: 11757.483 kWh
